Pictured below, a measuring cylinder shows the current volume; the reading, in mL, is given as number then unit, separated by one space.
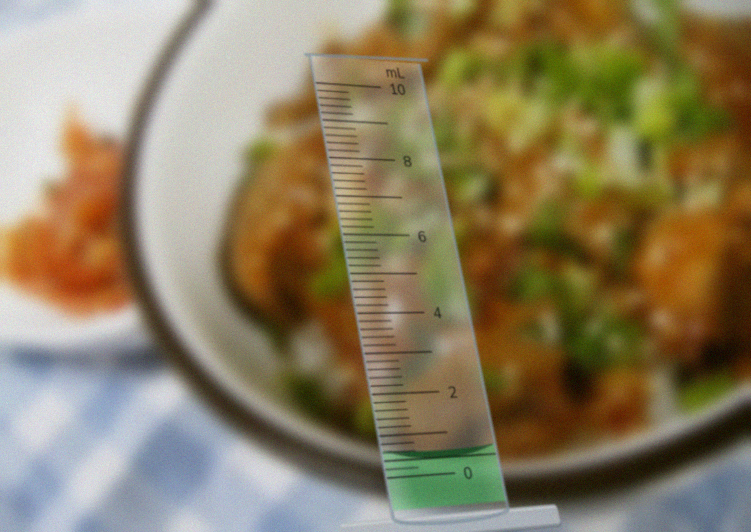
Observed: 0.4 mL
